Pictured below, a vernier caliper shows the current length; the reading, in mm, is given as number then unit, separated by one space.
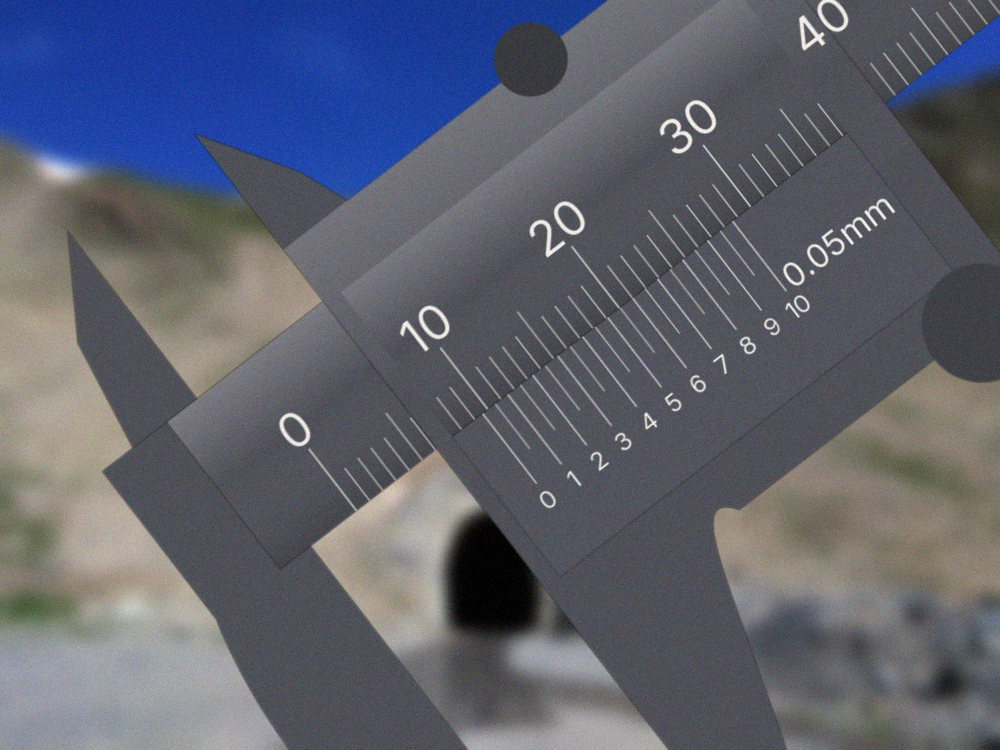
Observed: 9.6 mm
